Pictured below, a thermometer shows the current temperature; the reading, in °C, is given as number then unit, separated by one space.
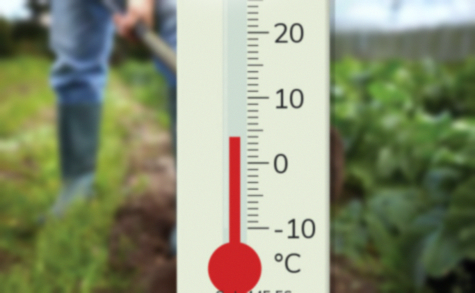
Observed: 4 °C
